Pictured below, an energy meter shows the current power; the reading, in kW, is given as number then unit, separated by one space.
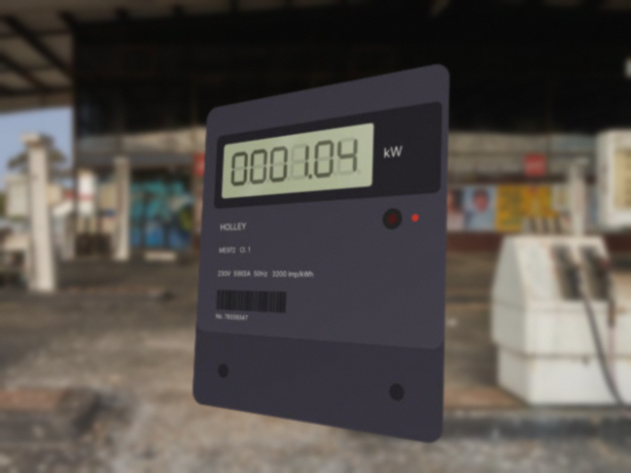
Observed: 1.04 kW
